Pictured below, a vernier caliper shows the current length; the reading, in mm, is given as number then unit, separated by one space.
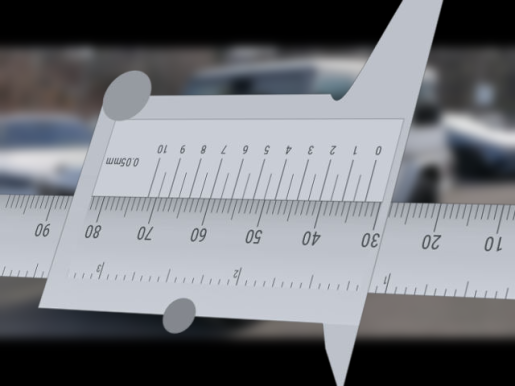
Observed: 32.6 mm
